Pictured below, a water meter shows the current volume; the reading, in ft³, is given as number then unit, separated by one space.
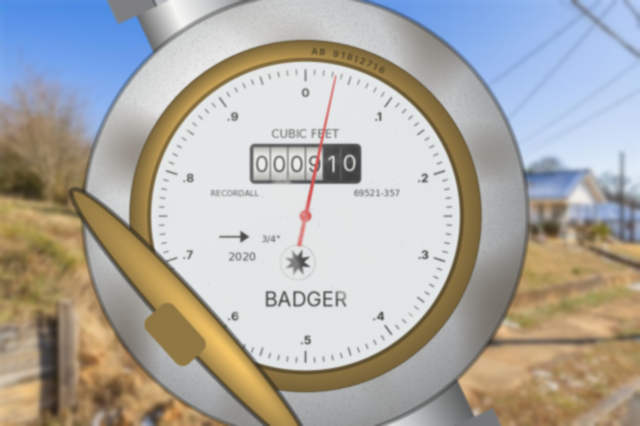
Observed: 910.03 ft³
